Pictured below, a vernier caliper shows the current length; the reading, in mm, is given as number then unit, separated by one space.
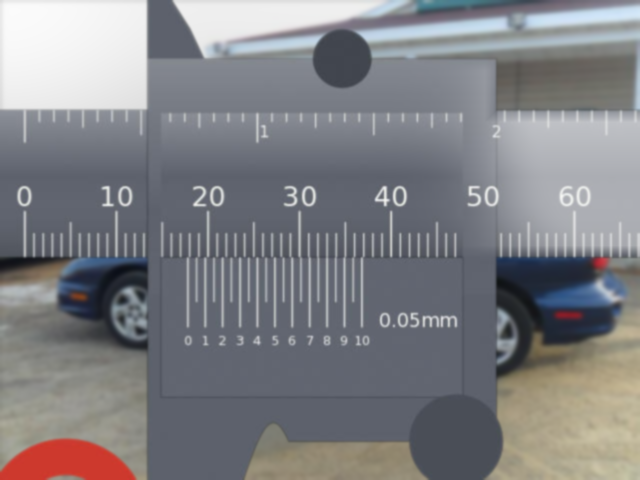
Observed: 17.8 mm
